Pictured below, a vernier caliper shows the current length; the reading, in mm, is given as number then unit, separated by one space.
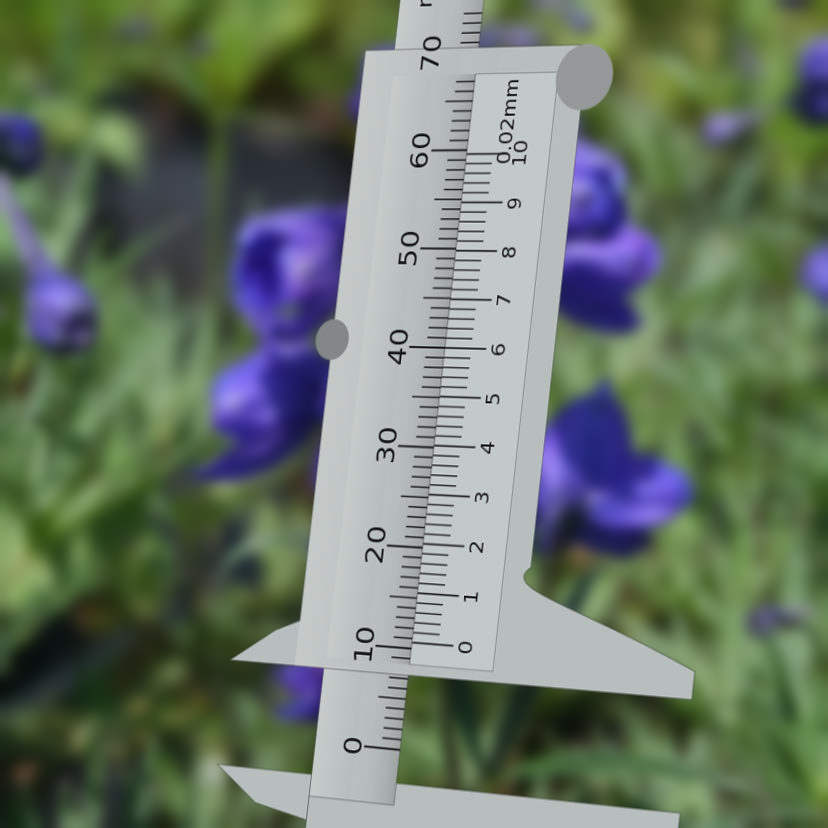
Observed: 10.6 mm
